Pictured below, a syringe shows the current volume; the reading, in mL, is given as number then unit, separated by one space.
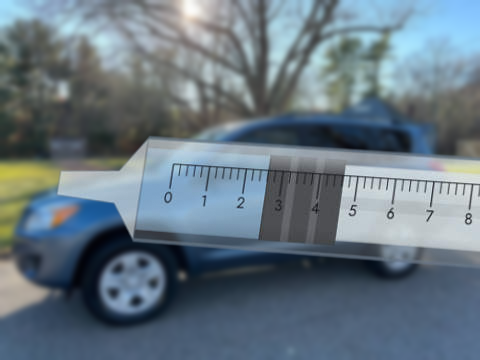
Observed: 2.6 mL
